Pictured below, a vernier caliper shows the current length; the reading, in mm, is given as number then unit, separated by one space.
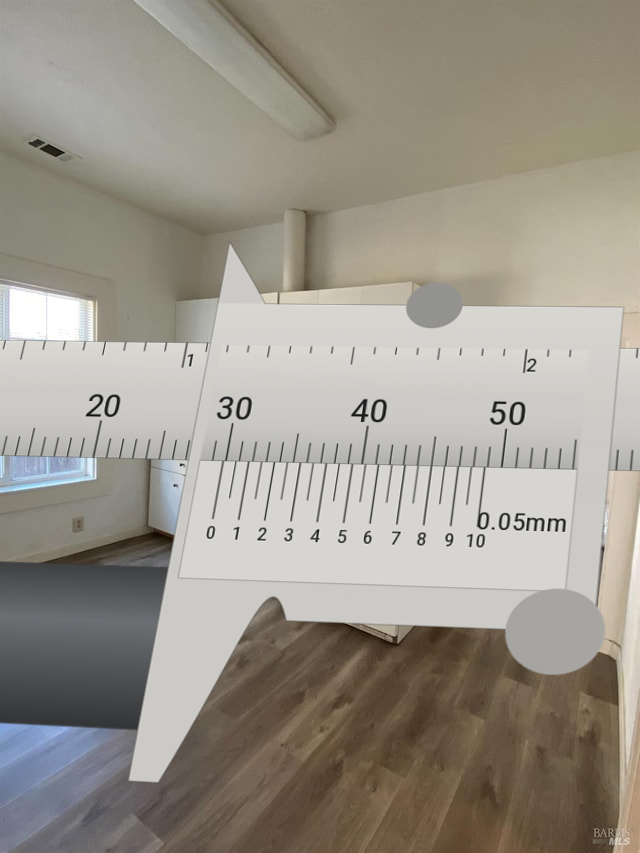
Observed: 29.8 mm
